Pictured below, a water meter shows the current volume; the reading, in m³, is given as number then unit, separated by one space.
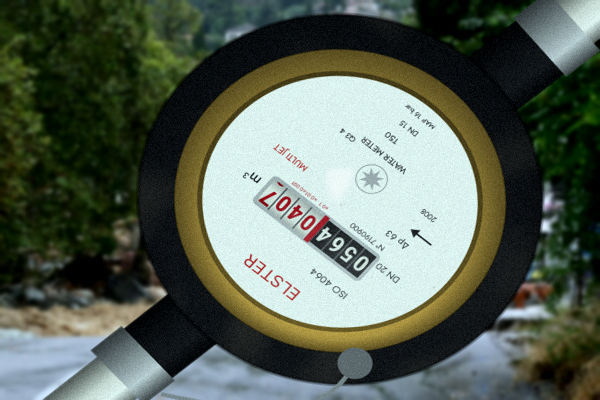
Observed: 564.0407 m³
